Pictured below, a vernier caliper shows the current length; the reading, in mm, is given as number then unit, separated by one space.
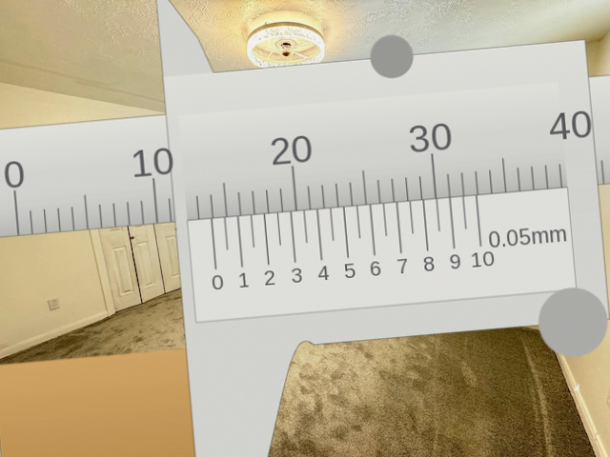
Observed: 13.9 mm
